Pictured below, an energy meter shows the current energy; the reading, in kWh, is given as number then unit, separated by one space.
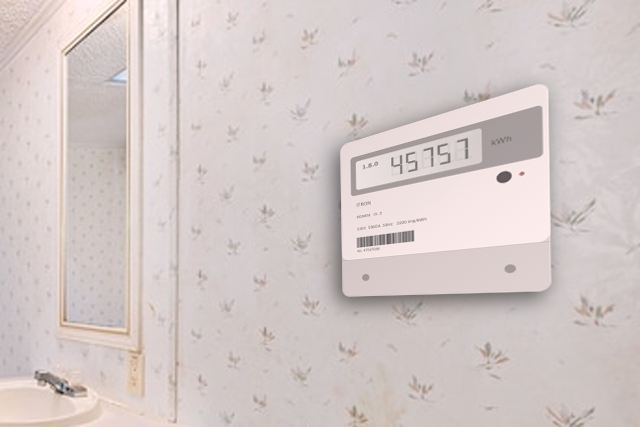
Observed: 45757 kWh
